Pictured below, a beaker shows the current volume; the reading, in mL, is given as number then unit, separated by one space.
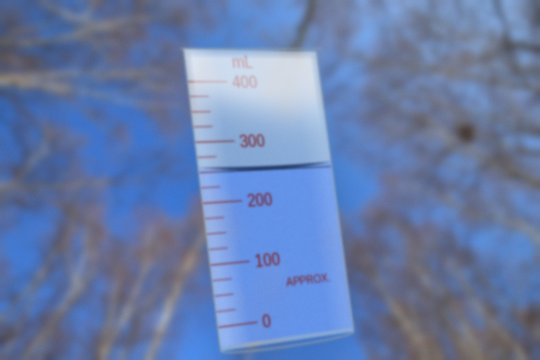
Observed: 250 mL
